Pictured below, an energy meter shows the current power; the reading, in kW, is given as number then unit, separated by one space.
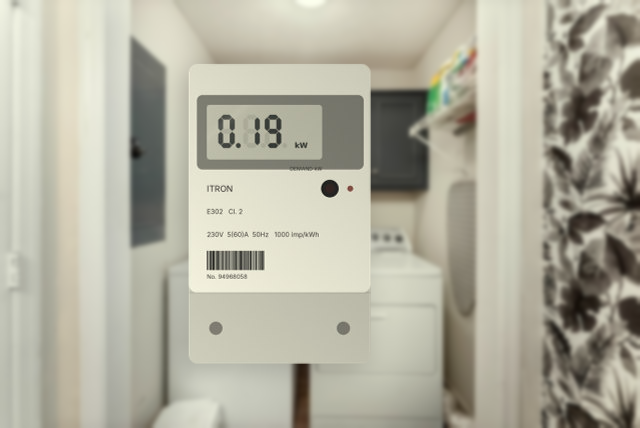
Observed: 0.19 kW
